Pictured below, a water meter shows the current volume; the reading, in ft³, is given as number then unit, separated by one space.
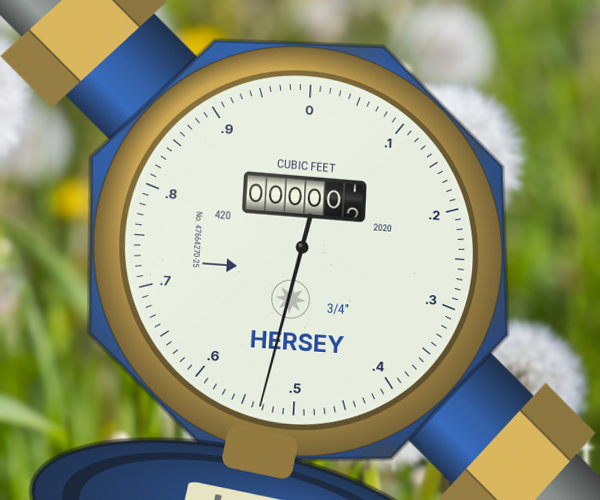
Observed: 1.53 ft³
